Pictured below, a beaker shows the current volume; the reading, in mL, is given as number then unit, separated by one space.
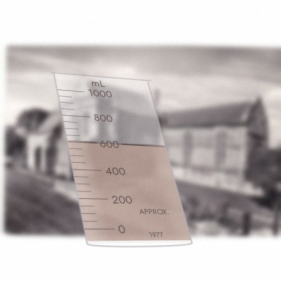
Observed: 600 mL
